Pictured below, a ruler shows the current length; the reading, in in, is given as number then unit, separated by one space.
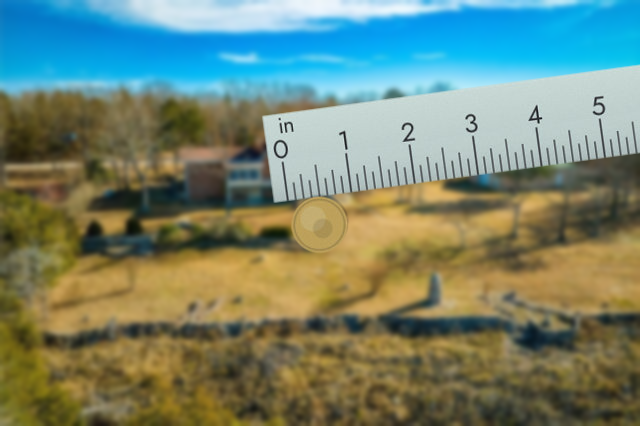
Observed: 0.875 in
